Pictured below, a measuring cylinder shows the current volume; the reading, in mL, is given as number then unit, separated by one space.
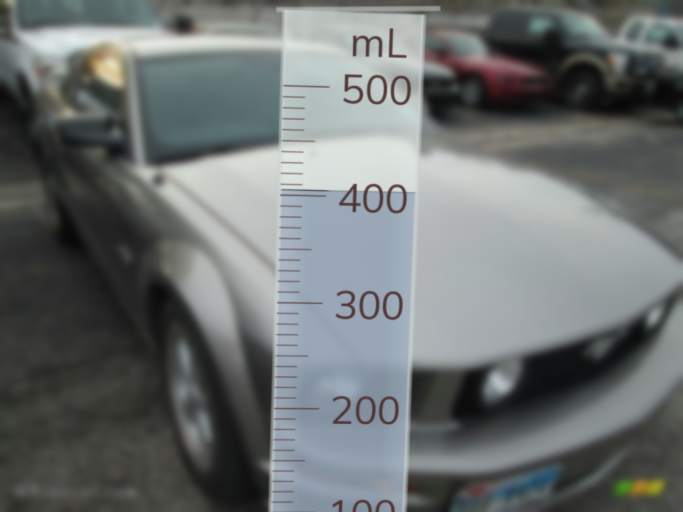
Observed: 405 mL
